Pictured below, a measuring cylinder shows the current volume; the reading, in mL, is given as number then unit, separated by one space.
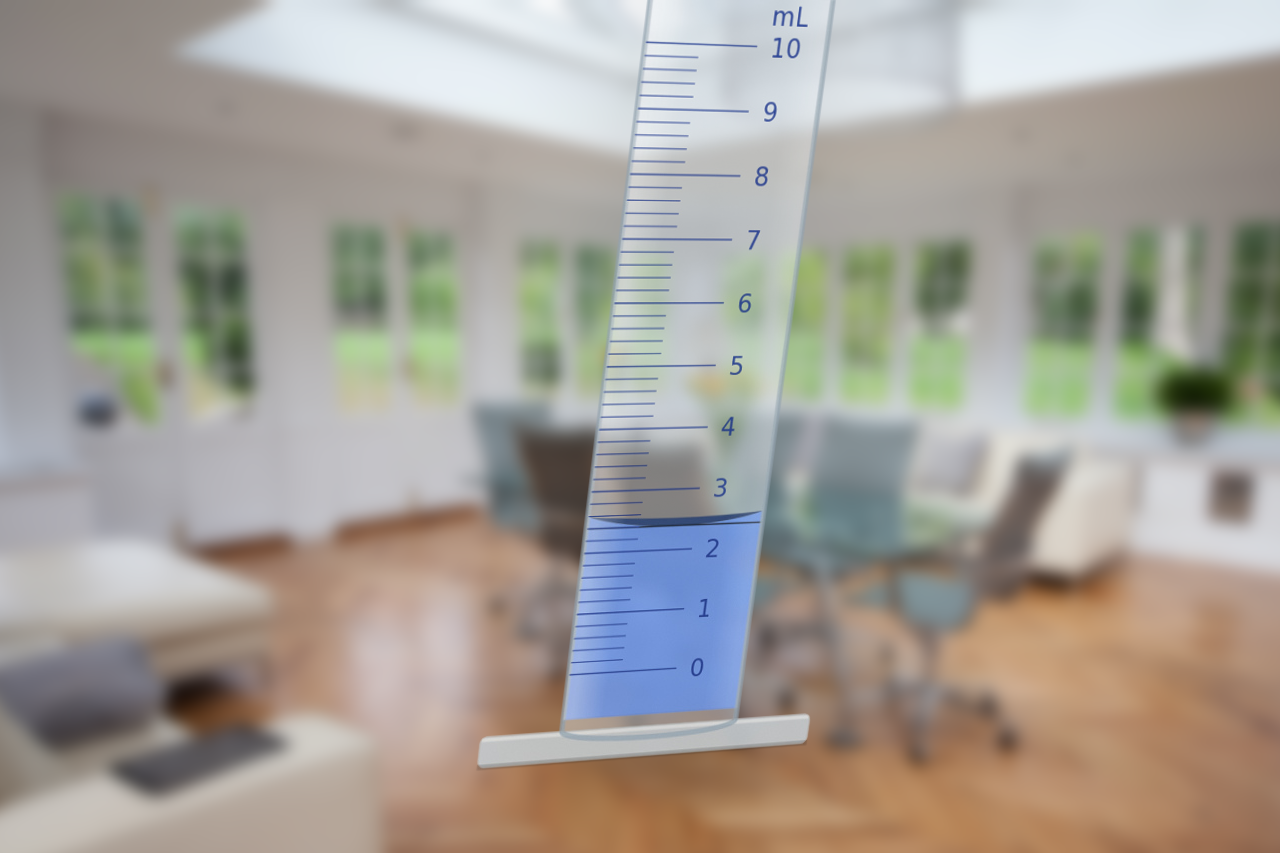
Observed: 2.4 mL
